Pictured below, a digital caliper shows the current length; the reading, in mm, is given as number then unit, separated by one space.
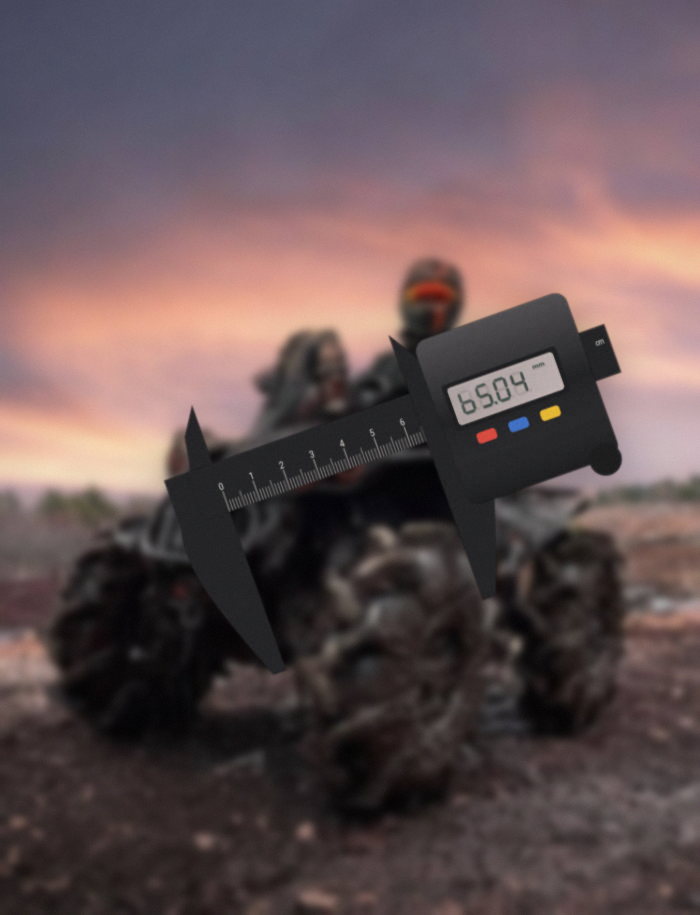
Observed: 65.04 mm
